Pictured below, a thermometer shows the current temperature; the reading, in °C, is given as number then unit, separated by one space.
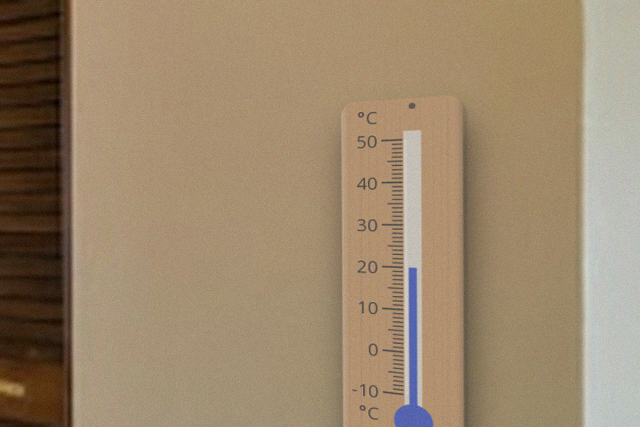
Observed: 20 °C
